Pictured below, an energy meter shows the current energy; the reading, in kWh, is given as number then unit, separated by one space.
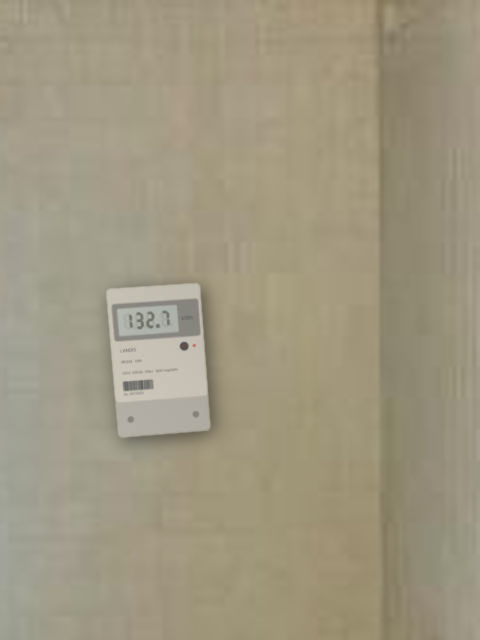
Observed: 132.7 kWh
